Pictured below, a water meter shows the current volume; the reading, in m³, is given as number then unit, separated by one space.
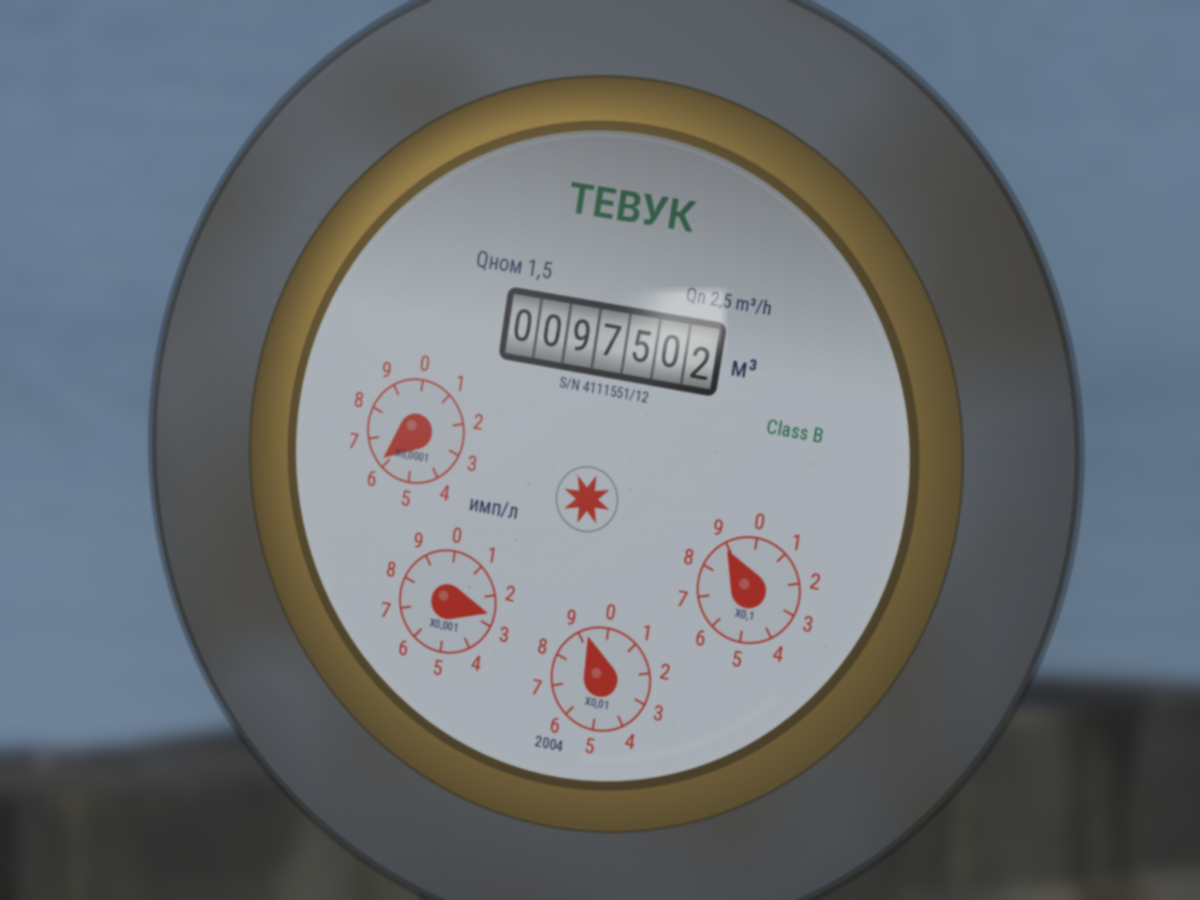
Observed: 97501.8926 m³
